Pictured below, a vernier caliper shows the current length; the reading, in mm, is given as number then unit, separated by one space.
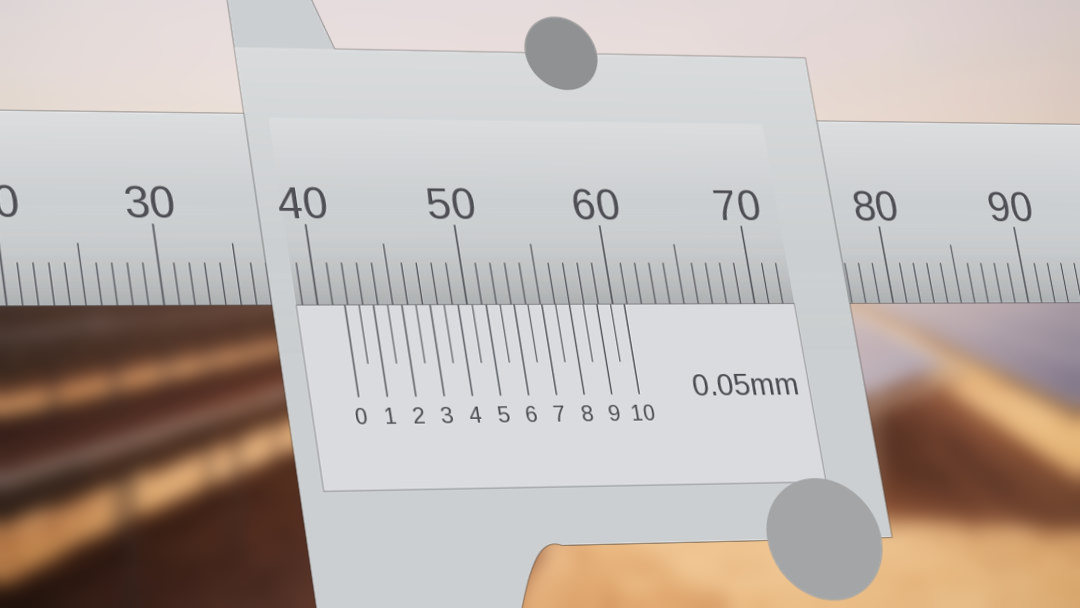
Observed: 41.8 mm
